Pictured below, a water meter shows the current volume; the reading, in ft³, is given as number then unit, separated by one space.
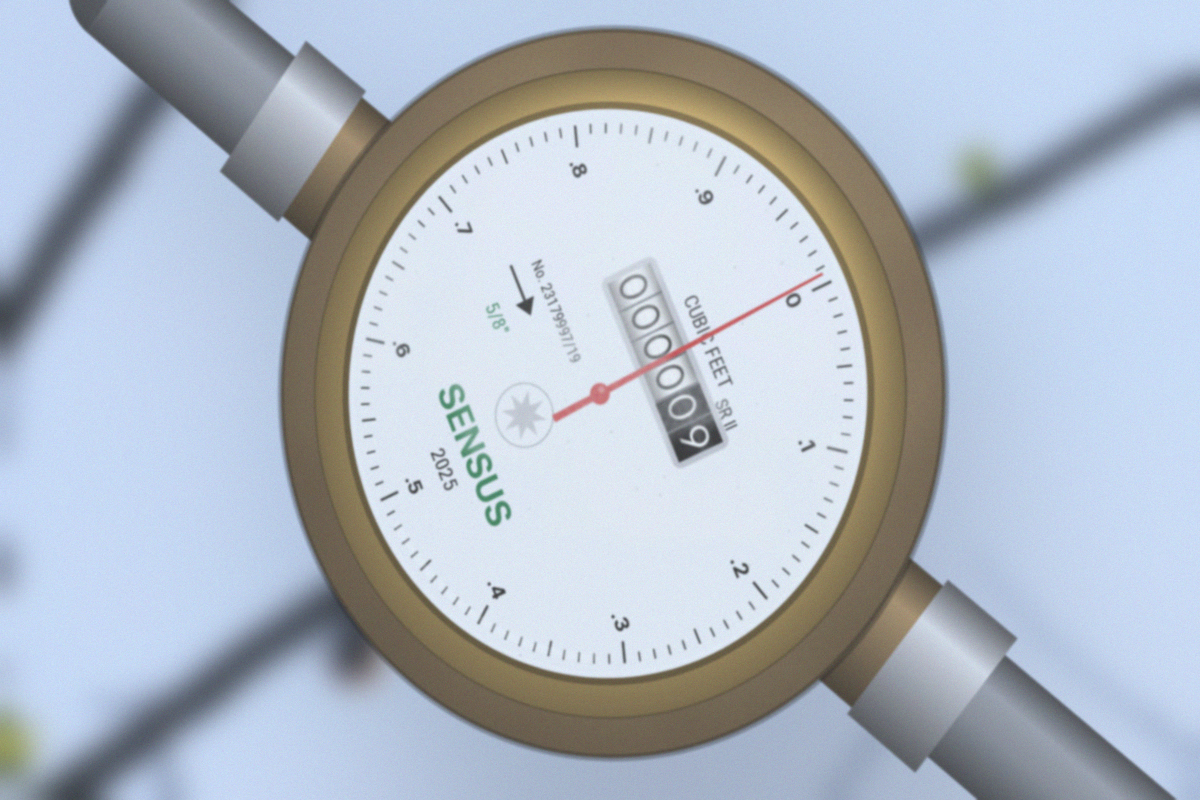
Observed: 8.99 ft³
